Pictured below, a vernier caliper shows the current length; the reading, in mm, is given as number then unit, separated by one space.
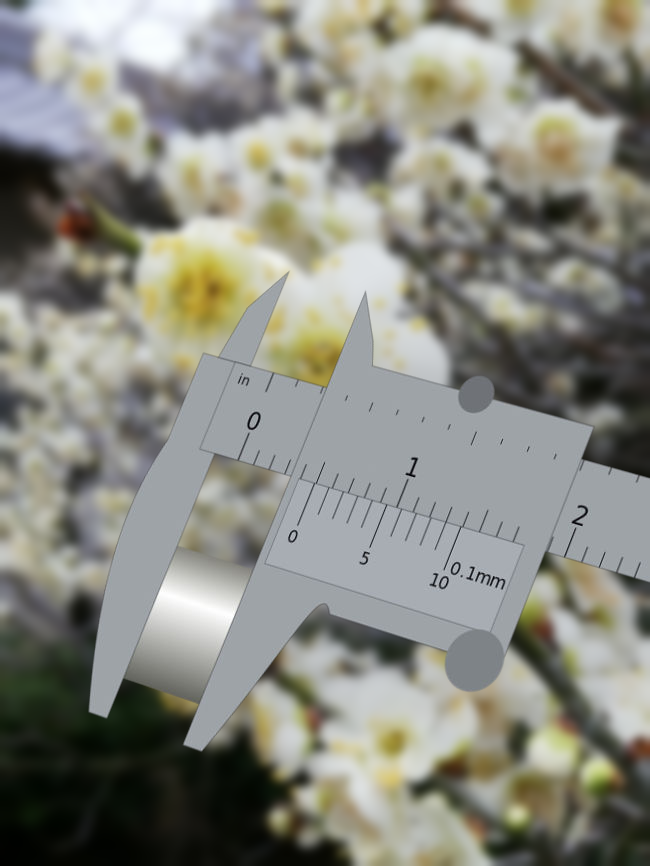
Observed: 4.9 mm
